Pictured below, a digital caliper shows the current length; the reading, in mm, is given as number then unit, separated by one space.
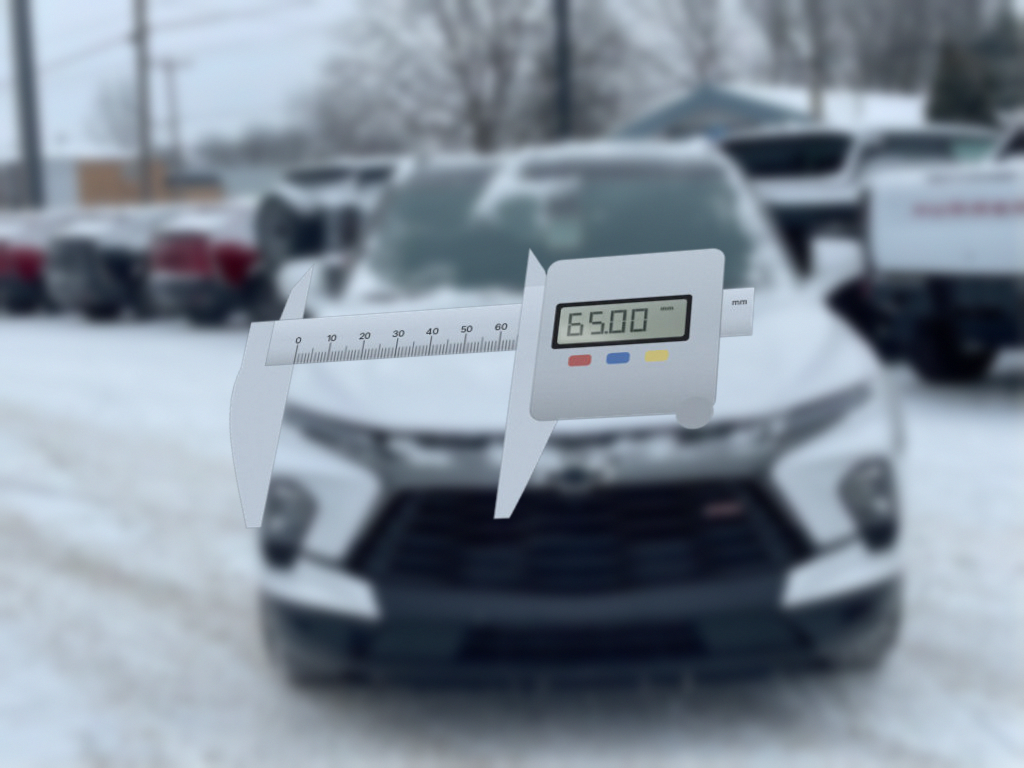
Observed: 65.00 mm
